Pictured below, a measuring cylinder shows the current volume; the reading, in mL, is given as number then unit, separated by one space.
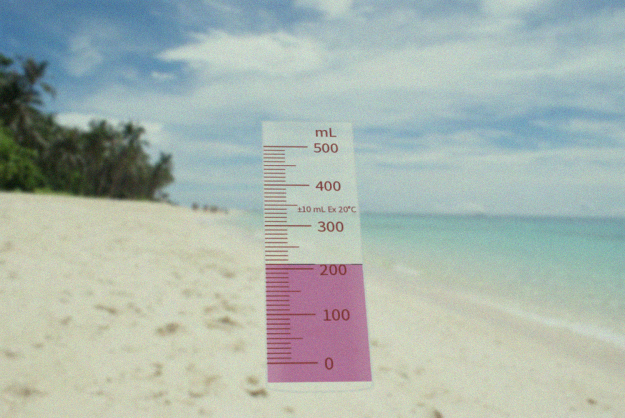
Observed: 210 mL
